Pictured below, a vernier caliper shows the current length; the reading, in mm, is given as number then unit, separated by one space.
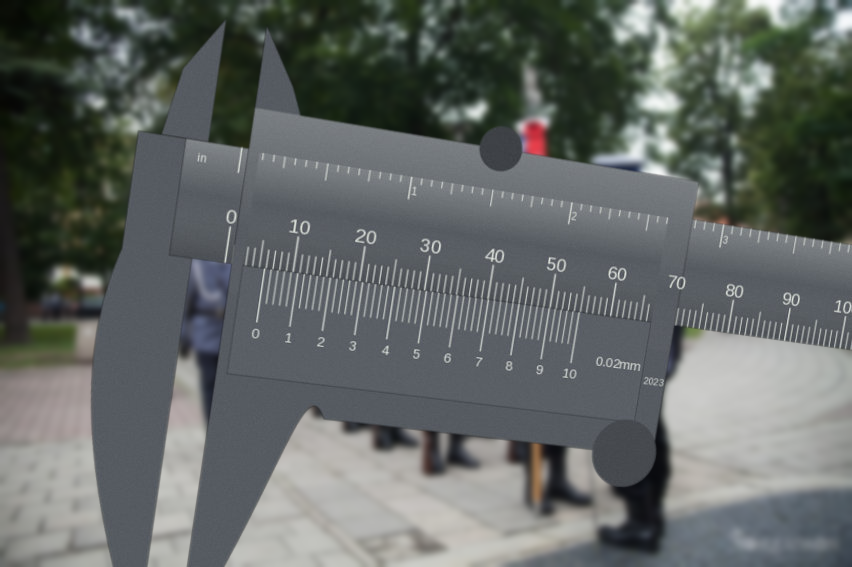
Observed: 5.8 mm
